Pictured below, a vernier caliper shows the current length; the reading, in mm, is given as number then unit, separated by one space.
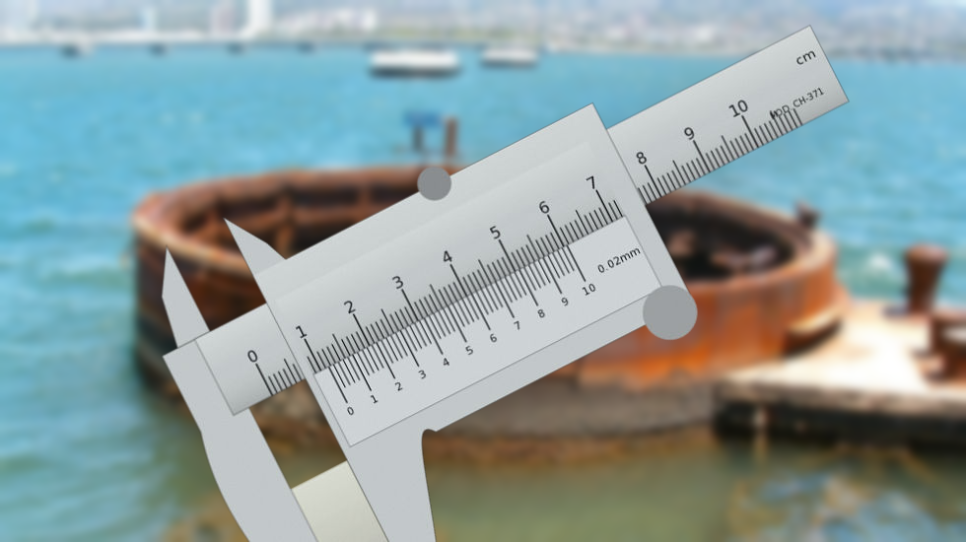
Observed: 11.6 mm
